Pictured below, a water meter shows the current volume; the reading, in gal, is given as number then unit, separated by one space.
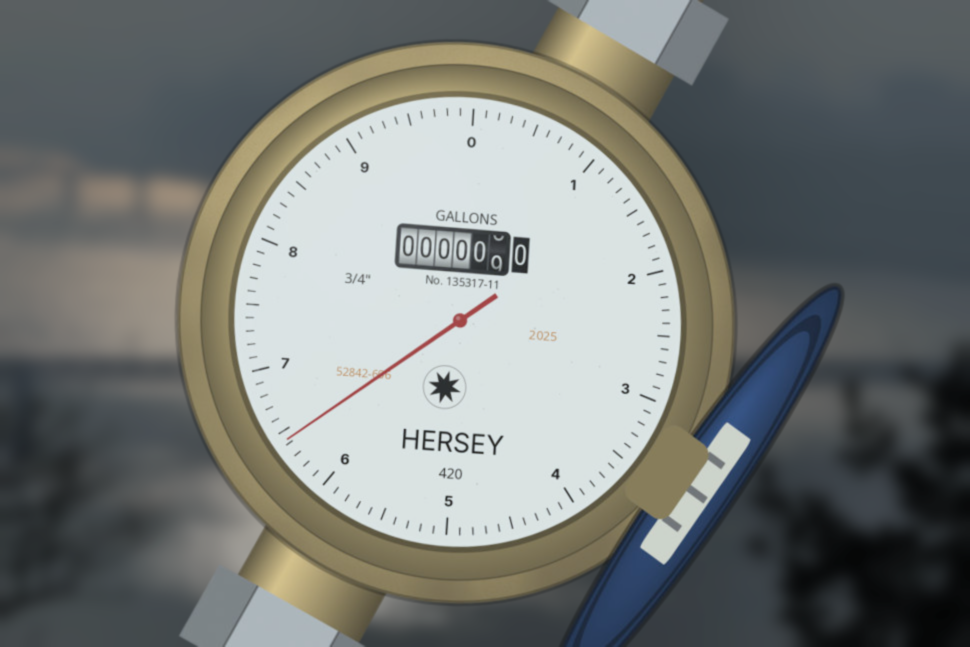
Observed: 86.4 gal
